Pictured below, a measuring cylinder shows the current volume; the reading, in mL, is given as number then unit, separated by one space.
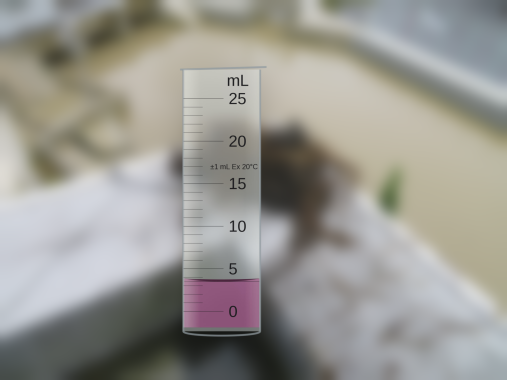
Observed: 3.5 mL
